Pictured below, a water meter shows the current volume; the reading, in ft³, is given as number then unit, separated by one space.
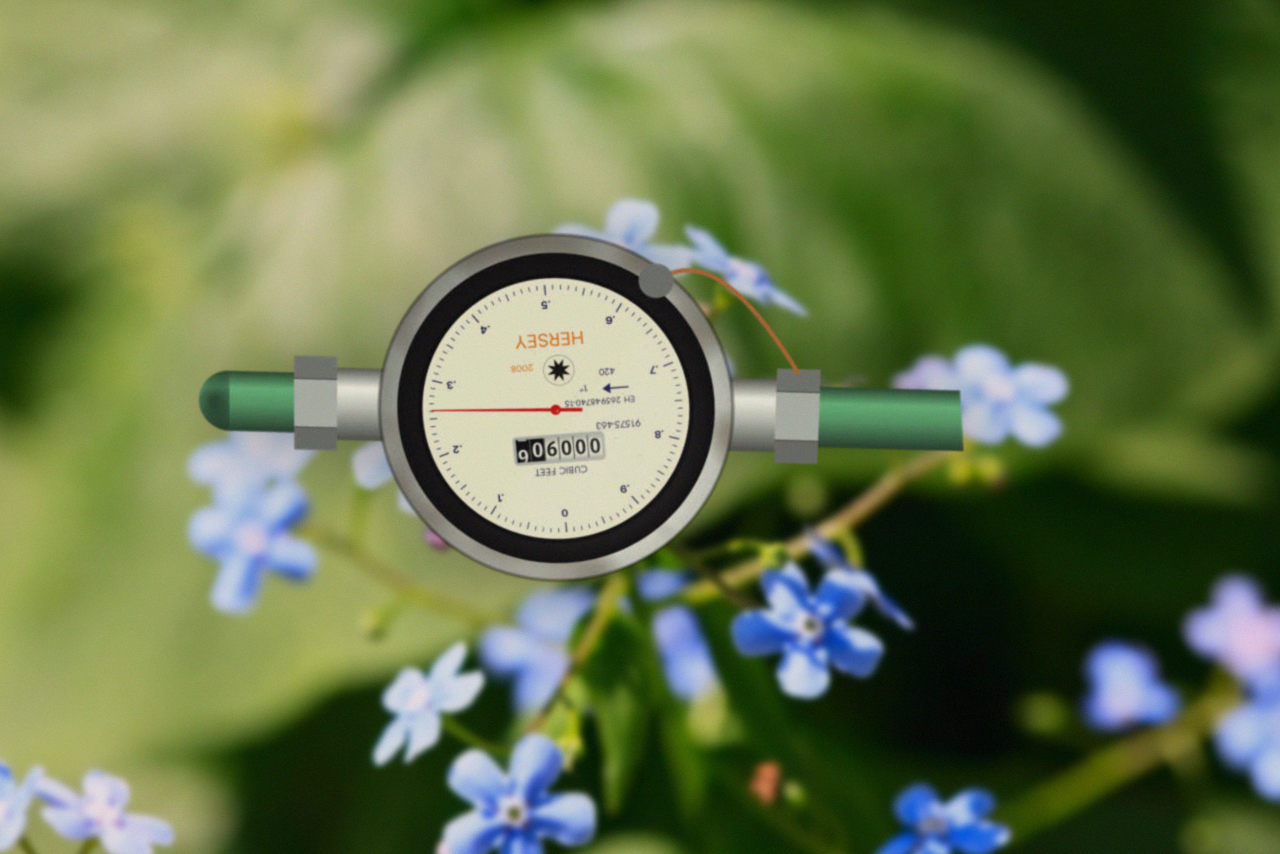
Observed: 906.26 ft³
